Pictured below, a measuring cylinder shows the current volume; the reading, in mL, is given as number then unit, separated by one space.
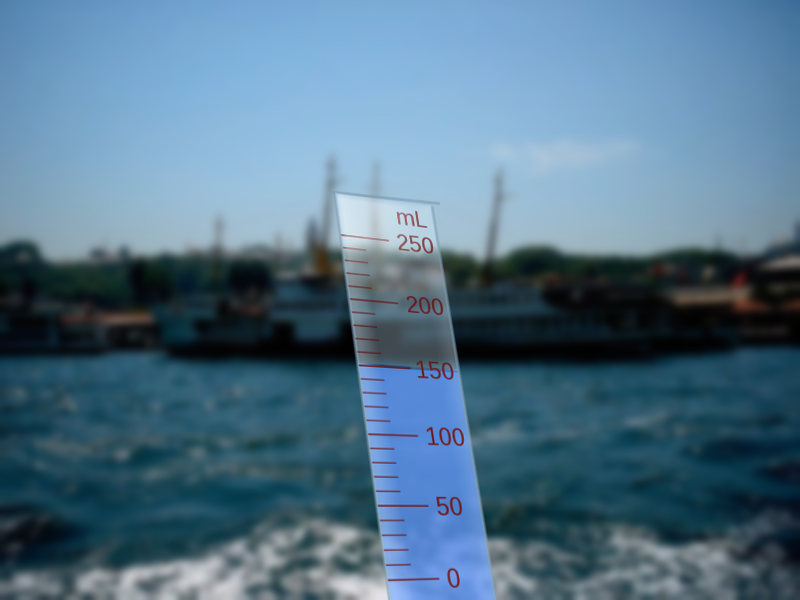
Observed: 150 mL
